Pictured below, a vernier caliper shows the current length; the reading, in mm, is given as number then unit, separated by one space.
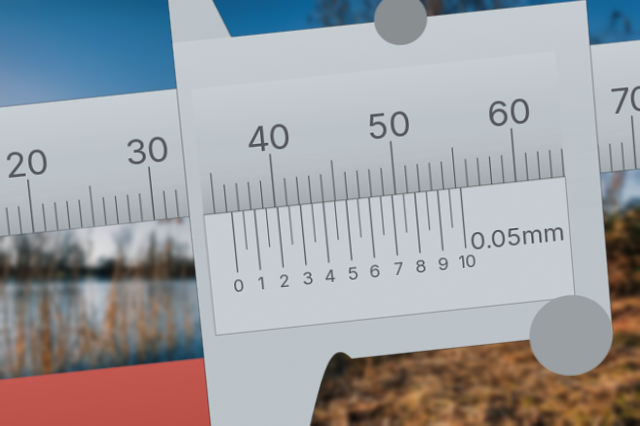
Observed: 36.4 mm
